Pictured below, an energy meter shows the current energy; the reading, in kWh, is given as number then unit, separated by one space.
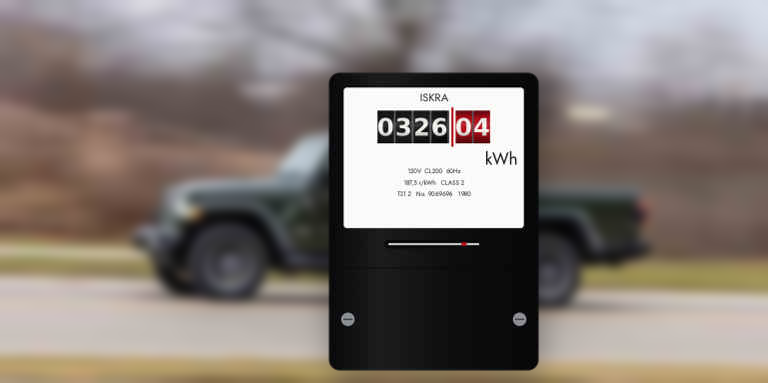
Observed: 326.04 kWh
